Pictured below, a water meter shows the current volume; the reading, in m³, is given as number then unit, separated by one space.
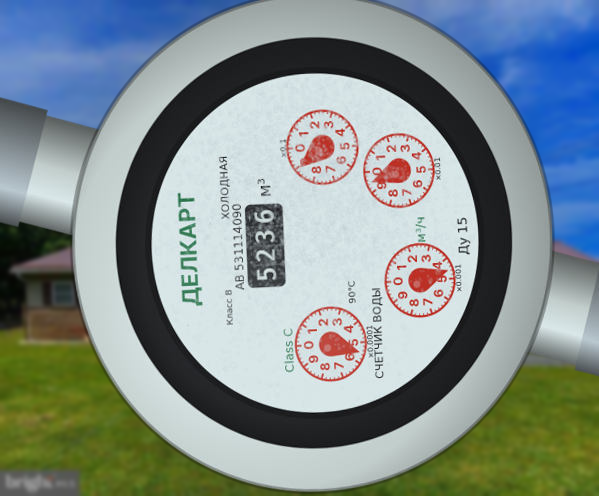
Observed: 5236.8945 m³
